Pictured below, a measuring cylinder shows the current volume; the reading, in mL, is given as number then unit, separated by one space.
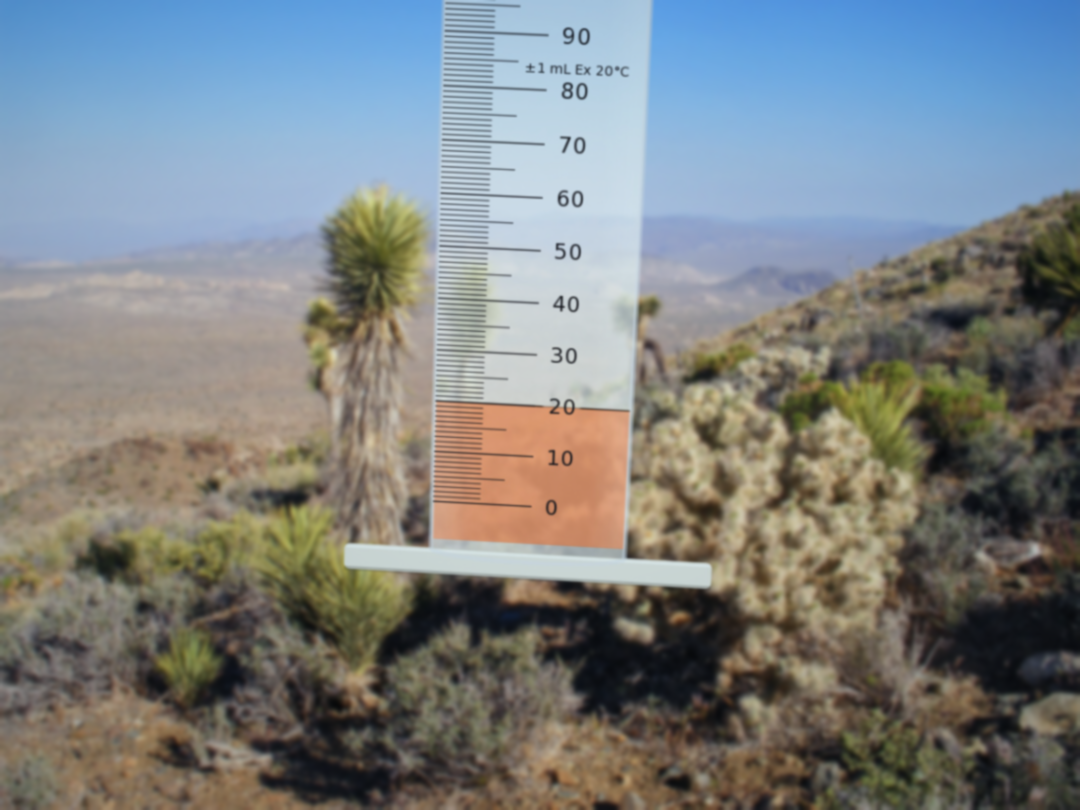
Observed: 20 mL
